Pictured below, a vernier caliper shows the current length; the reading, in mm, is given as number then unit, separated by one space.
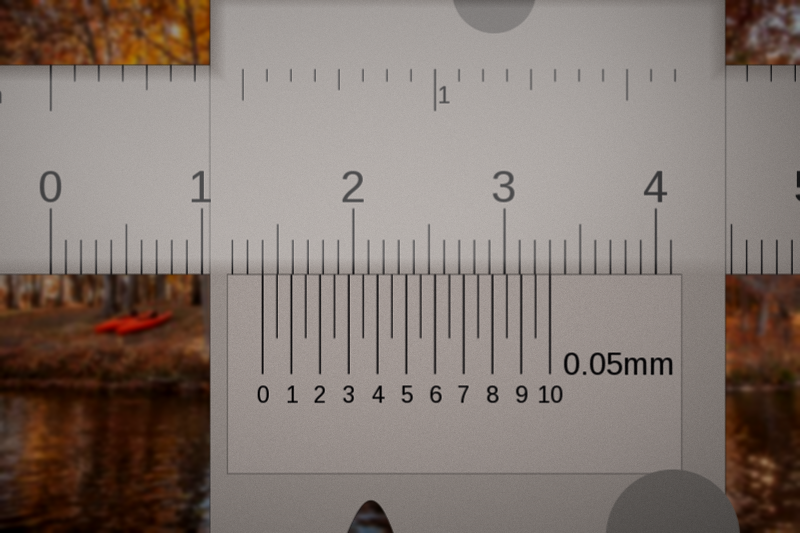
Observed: 14.0 mm
